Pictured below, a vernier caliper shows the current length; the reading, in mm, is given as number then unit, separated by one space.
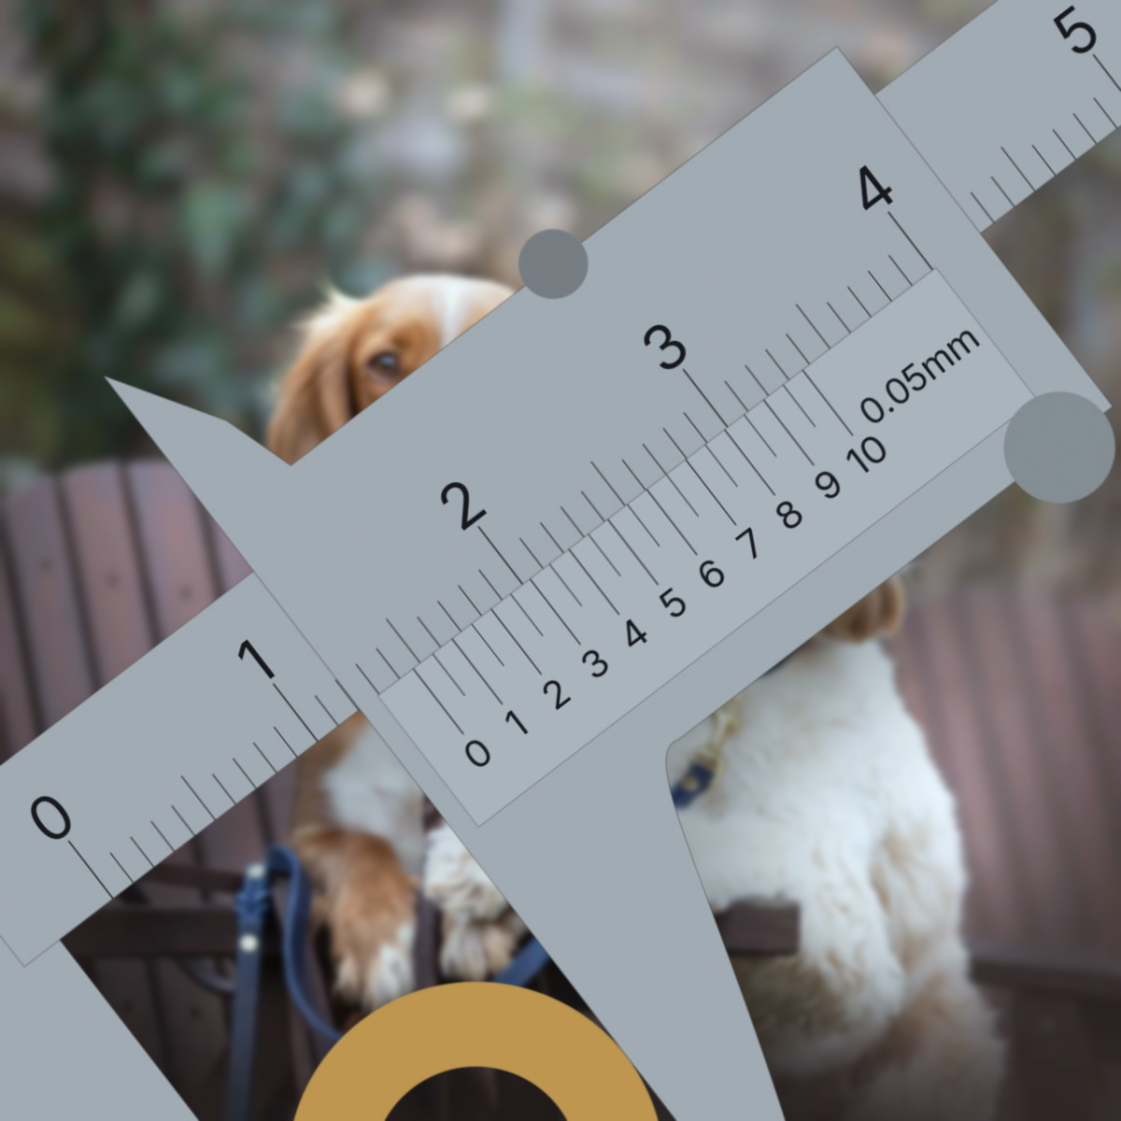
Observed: 14.65 mm
